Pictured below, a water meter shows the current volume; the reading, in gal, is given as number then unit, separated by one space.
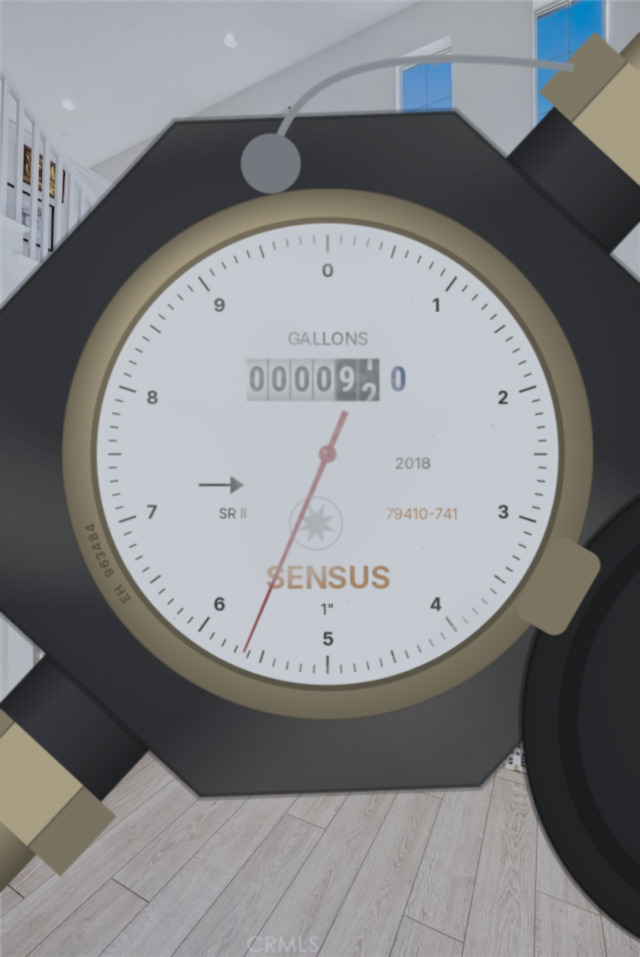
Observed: 915.6 gal
